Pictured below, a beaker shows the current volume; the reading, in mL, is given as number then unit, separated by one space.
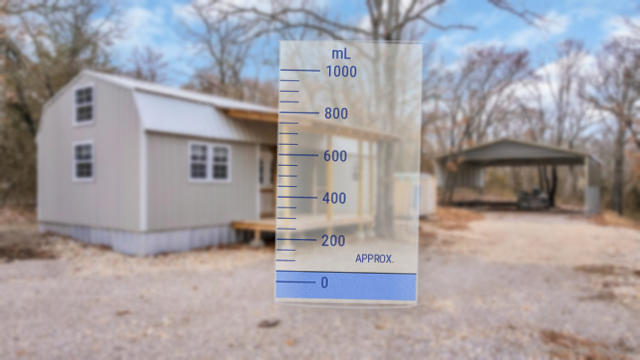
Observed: 50 mL
